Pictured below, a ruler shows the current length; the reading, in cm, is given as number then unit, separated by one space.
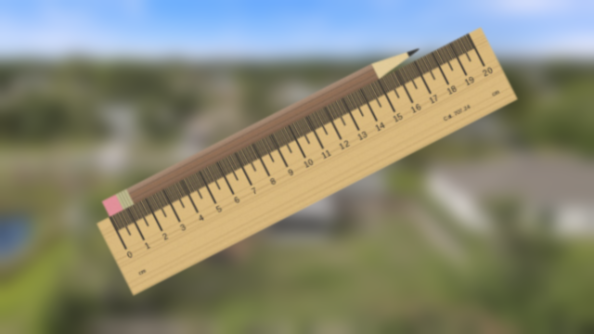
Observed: 17.5 cm
